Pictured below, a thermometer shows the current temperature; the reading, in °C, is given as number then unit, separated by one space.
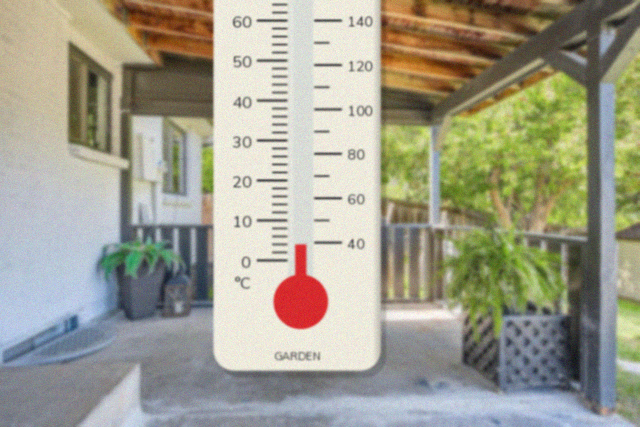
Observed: 4 °C
